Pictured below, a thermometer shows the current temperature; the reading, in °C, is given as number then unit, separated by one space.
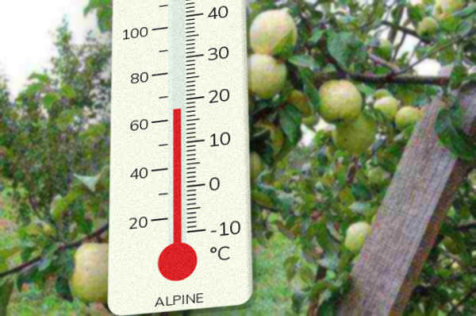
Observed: 18 °C
